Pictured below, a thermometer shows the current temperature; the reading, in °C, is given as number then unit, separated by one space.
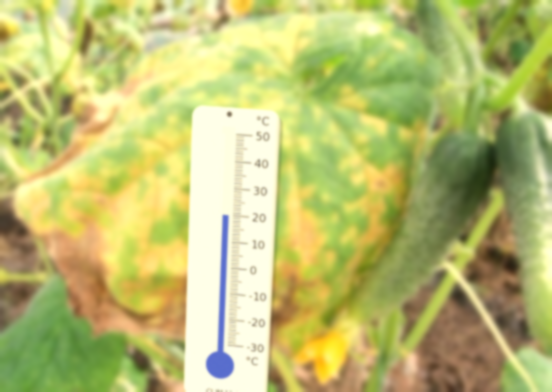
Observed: 20 °C
